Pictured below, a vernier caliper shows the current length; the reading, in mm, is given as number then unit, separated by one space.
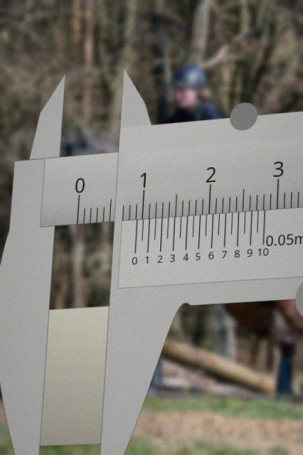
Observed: 9.2 mm
